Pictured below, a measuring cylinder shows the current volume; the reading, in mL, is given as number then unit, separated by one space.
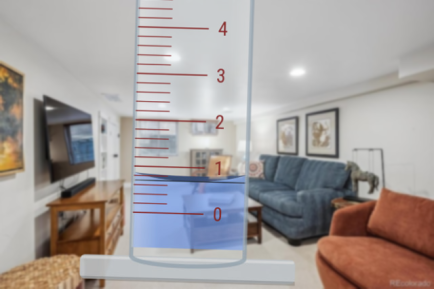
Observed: 0.7 mL
